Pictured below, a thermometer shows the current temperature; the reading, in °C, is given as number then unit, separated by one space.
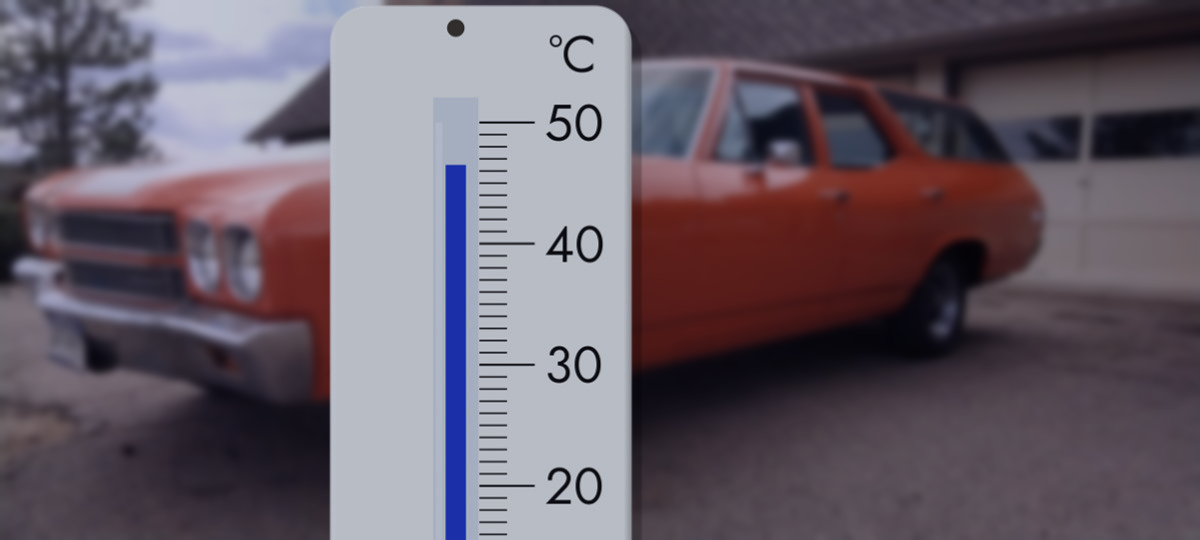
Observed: 46.5 °C
